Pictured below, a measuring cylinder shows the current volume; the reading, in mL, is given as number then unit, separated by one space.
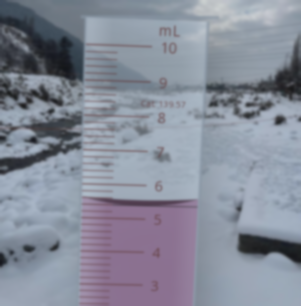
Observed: 5.4 mL
